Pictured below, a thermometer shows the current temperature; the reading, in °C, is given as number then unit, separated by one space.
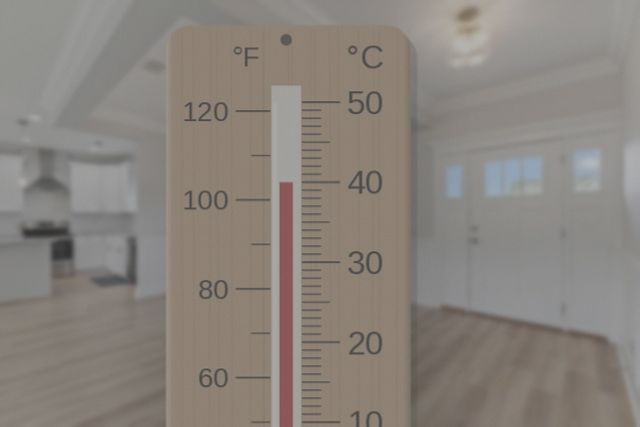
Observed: 40 °C
